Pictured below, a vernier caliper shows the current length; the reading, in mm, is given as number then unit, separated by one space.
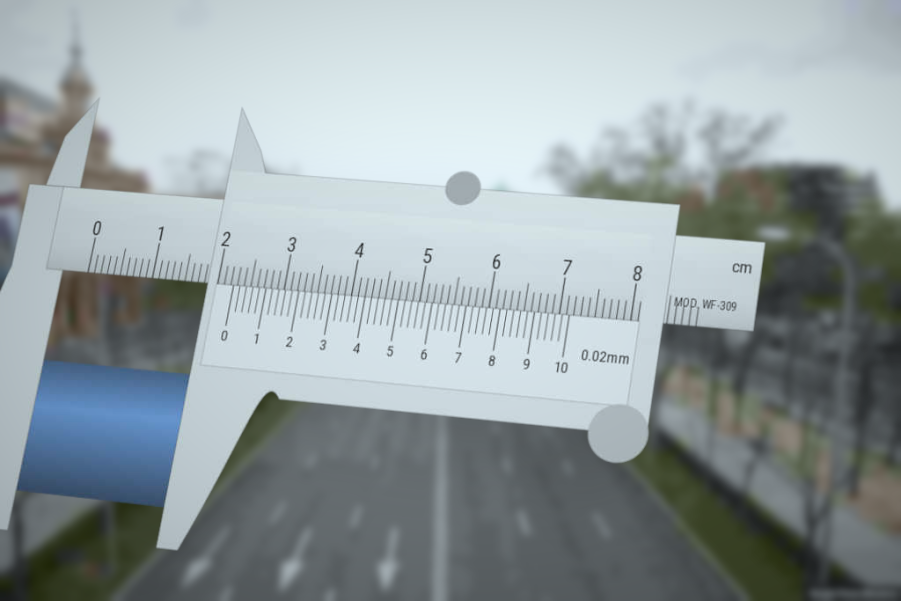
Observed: 22.4 mm
